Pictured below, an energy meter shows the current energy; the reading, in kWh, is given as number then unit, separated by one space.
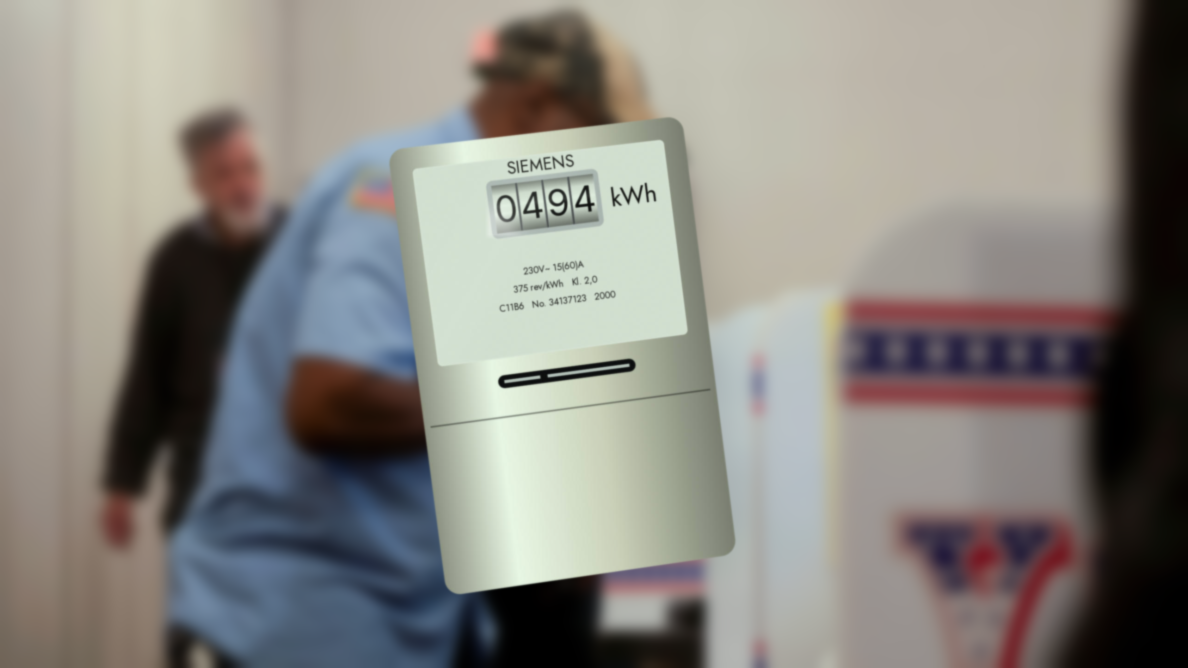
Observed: 494 kWh
